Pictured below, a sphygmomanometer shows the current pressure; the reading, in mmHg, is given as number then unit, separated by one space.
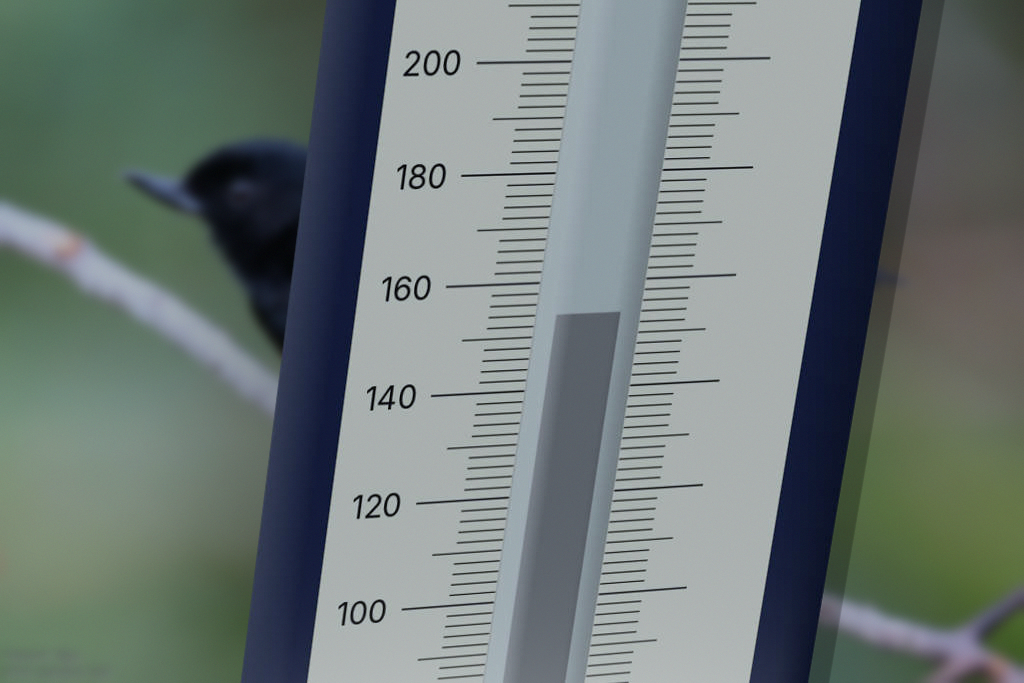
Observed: 154 mmHg
